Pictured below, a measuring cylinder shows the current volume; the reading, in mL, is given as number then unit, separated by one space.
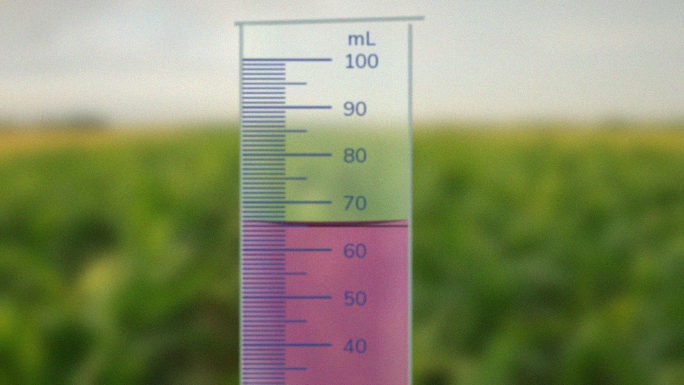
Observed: 65 mL
